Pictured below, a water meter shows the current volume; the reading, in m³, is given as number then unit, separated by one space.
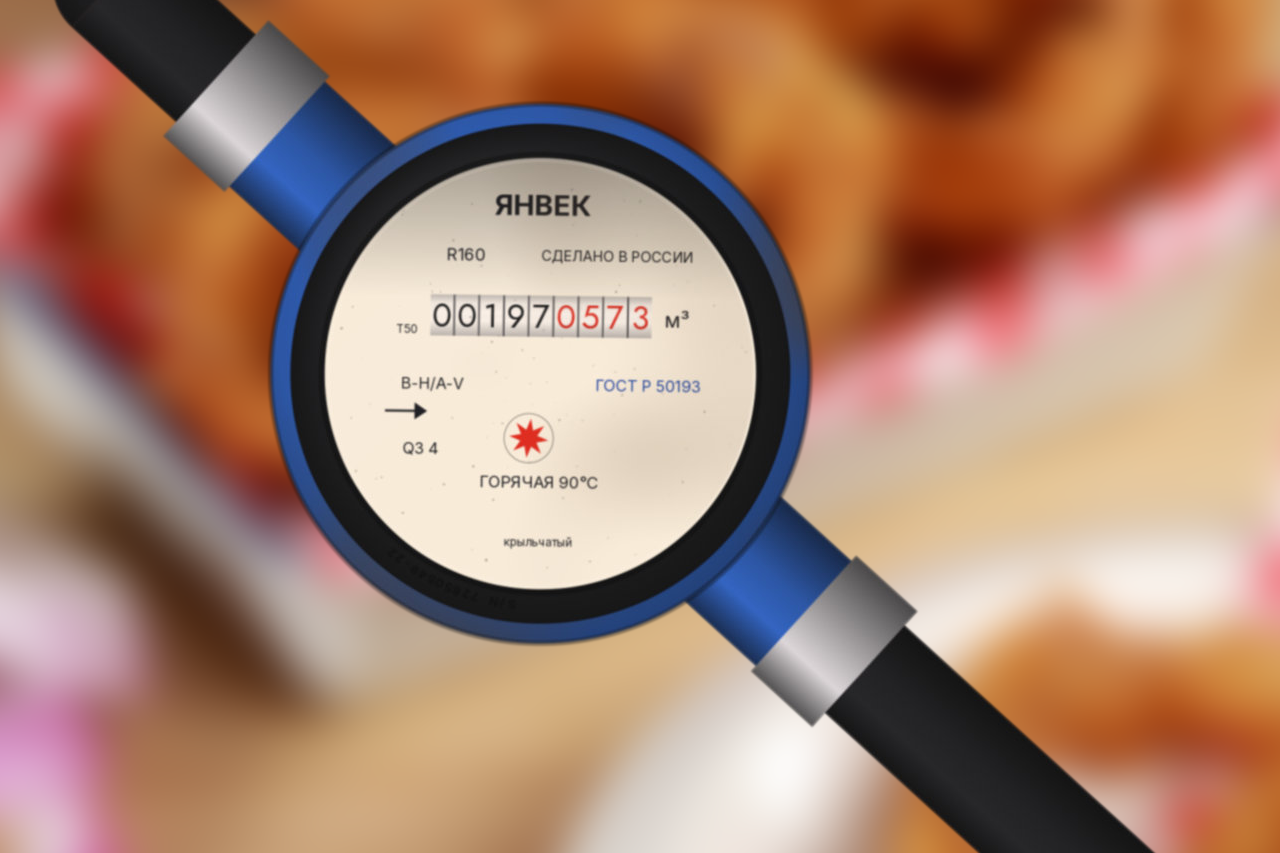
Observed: 197.0573 m³
